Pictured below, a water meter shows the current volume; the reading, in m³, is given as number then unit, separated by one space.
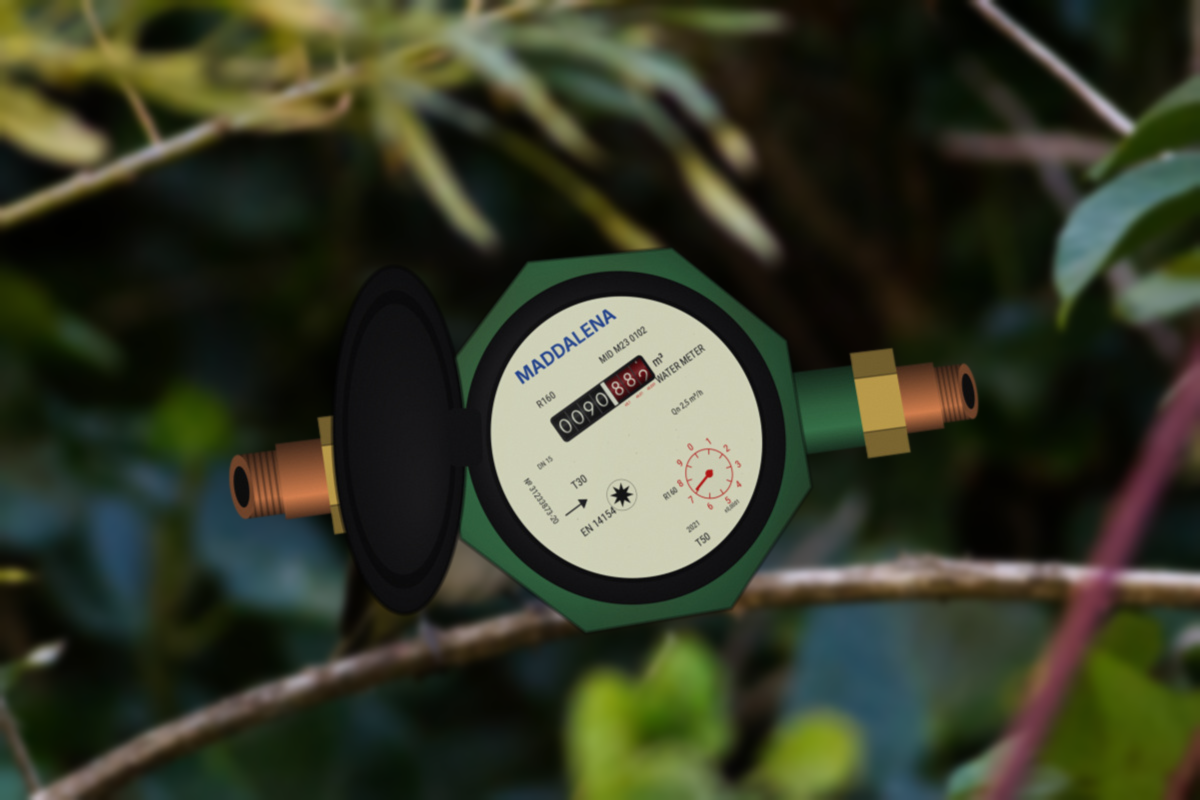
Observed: 90.8817 m³
